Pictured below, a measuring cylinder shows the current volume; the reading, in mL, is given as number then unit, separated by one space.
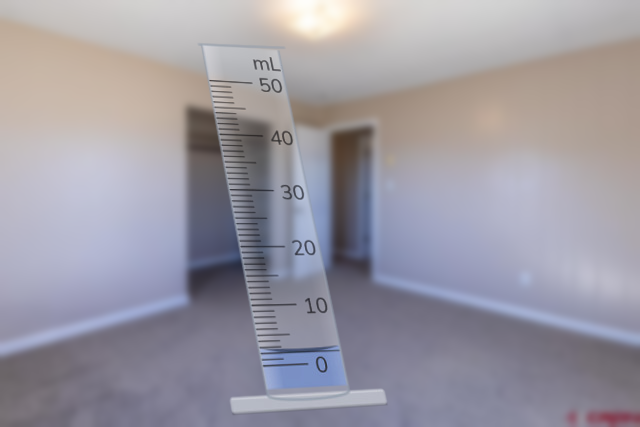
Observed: 2 mL
